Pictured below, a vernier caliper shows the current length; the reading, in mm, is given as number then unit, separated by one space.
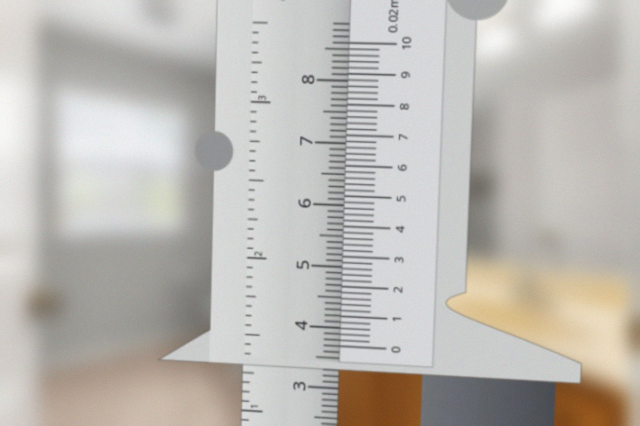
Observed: 37.0 mm
